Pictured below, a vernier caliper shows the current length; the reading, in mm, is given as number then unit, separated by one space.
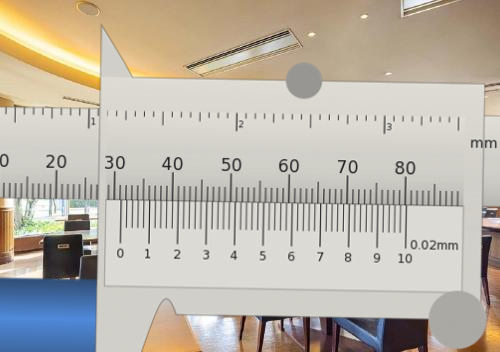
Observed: 31.2 mm
